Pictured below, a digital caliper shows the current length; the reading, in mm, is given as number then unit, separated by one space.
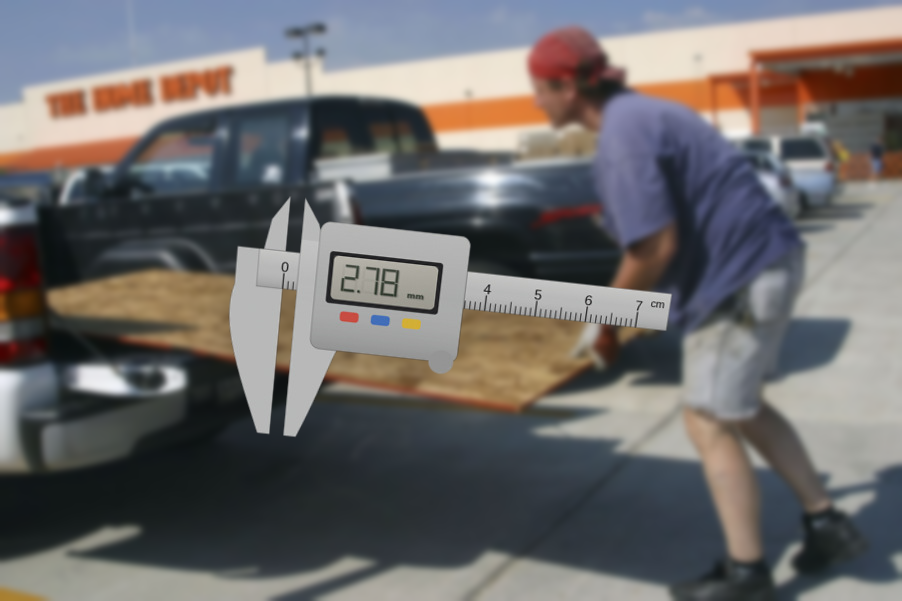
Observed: 2.78 mm
